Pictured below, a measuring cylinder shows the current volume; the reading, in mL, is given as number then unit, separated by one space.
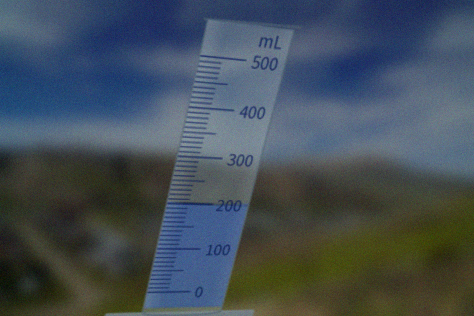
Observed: 200 mL
